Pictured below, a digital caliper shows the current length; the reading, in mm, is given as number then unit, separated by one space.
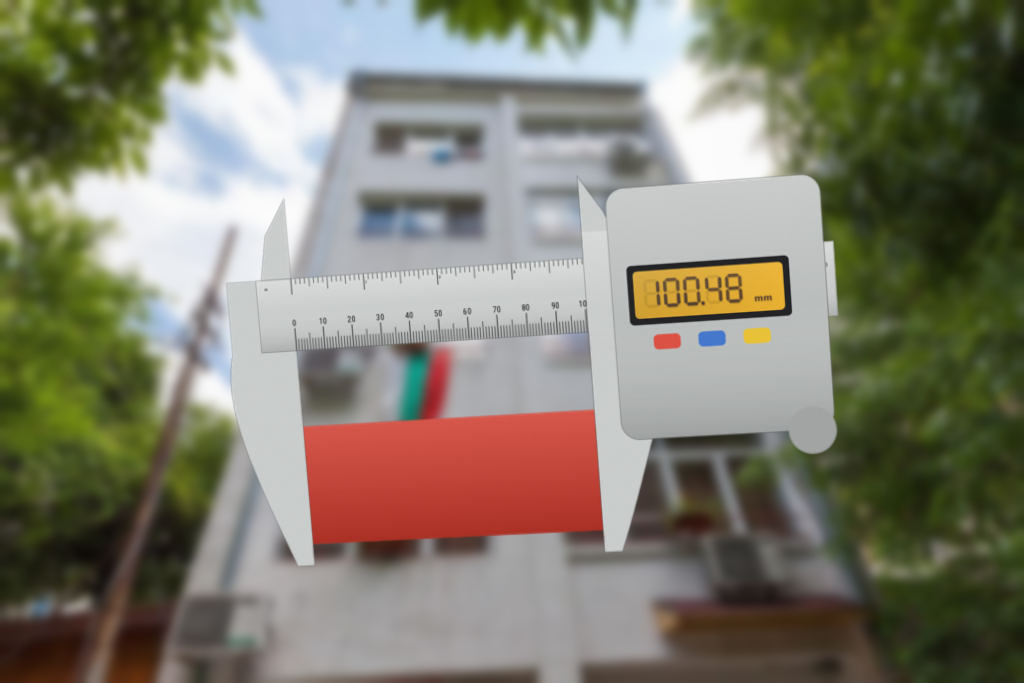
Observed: 100.48 mm
